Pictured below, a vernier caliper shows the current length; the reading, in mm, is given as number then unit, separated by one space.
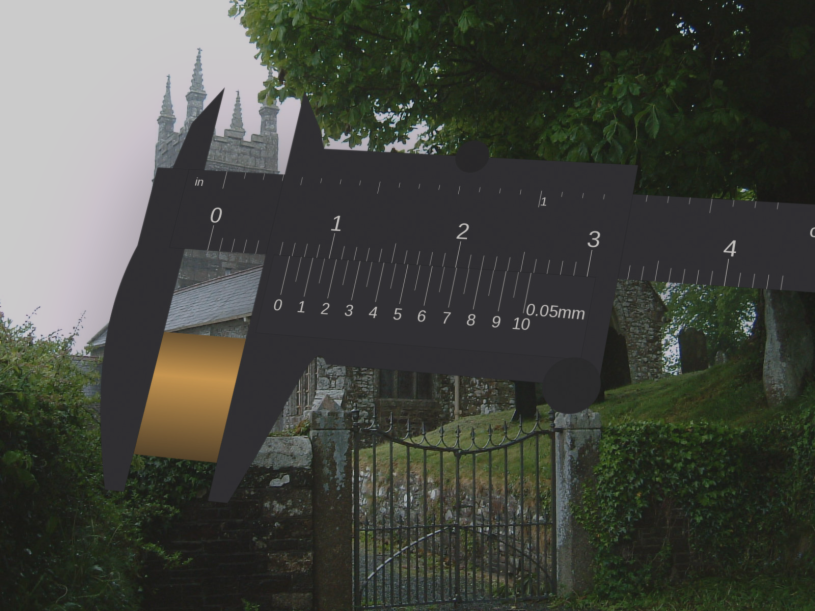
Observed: 6.8 mm
